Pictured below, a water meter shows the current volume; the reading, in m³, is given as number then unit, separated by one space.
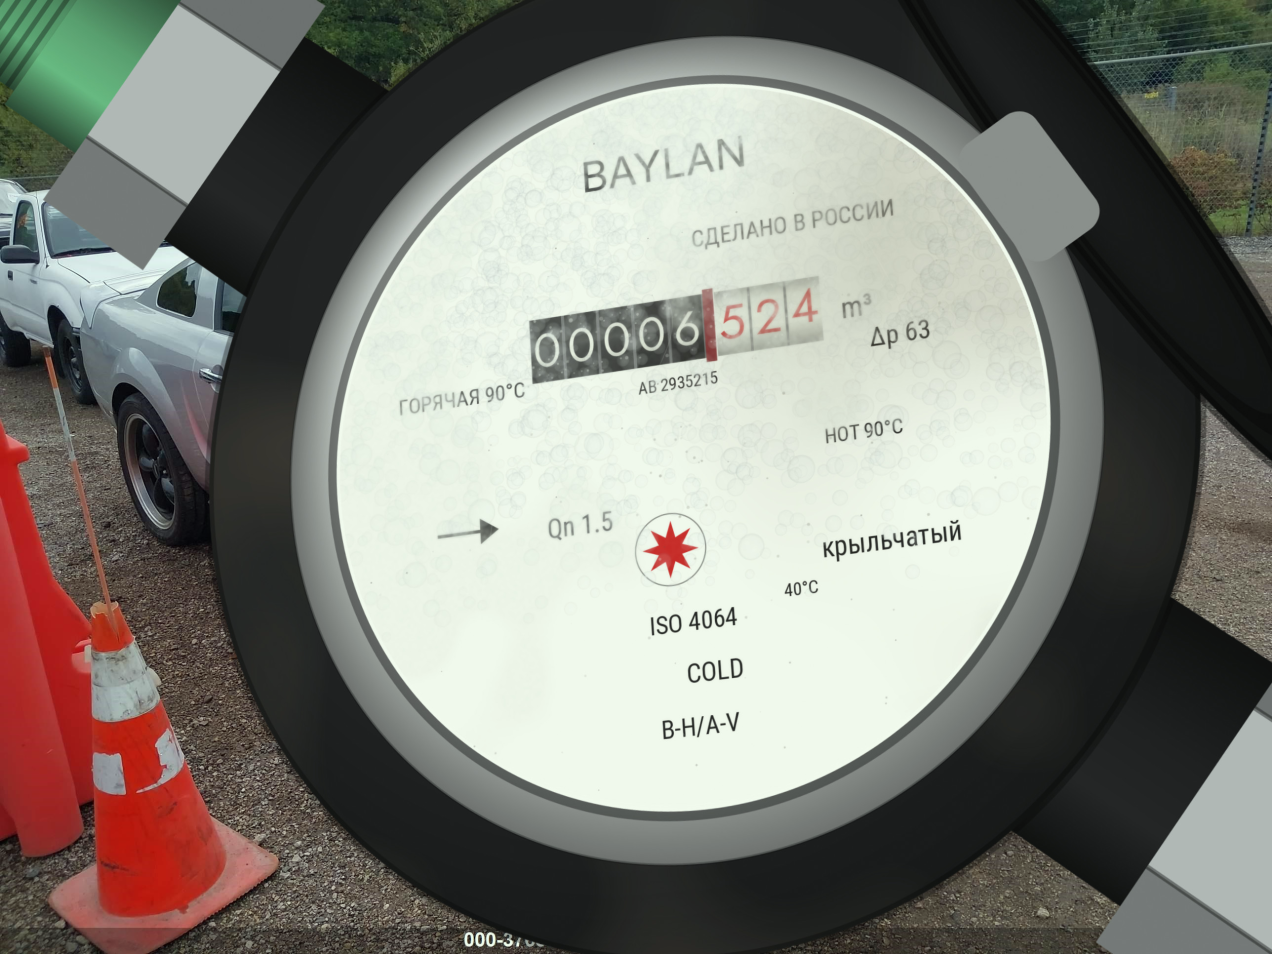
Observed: 6.524 m³
